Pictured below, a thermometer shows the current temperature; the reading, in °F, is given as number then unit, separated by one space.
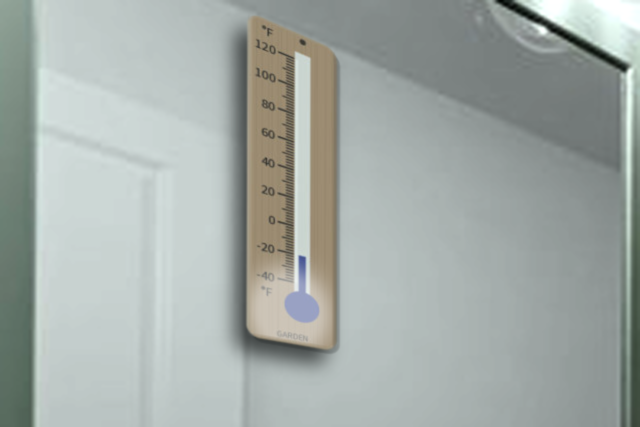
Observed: -20 °F
